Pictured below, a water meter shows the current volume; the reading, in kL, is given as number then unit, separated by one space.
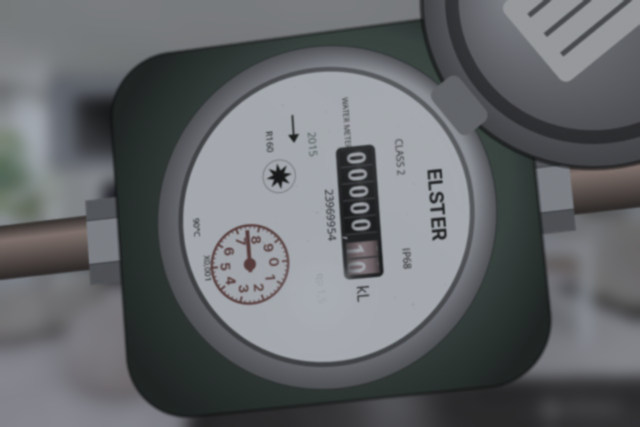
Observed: 0.097 kL
